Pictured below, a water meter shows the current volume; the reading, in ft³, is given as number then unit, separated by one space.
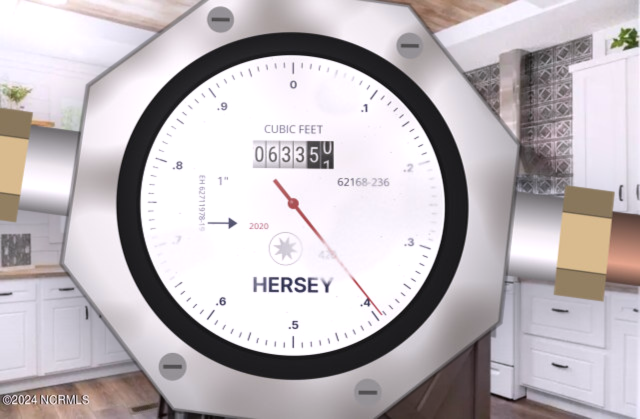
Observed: 63350.39 ft³
